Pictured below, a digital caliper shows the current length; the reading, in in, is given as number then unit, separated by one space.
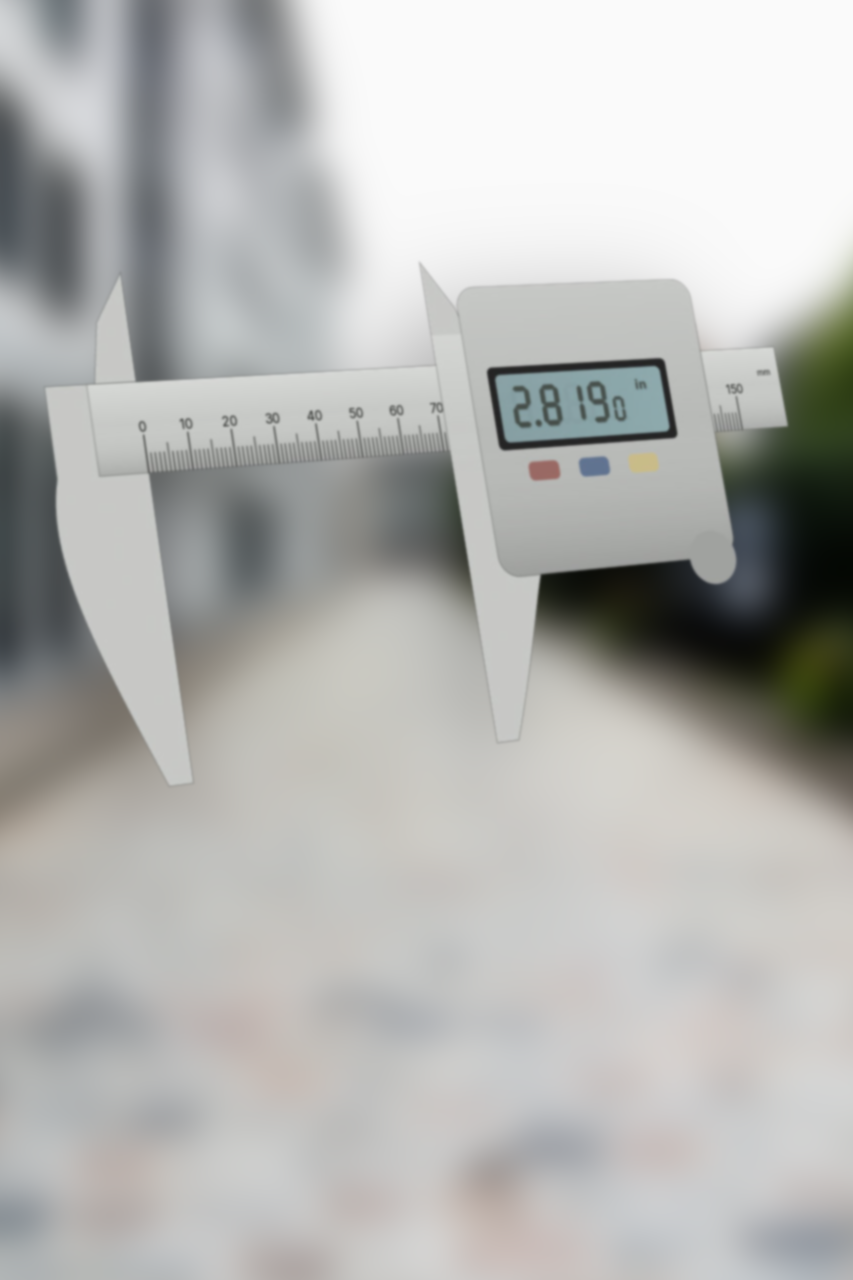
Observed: 2.8190 in
